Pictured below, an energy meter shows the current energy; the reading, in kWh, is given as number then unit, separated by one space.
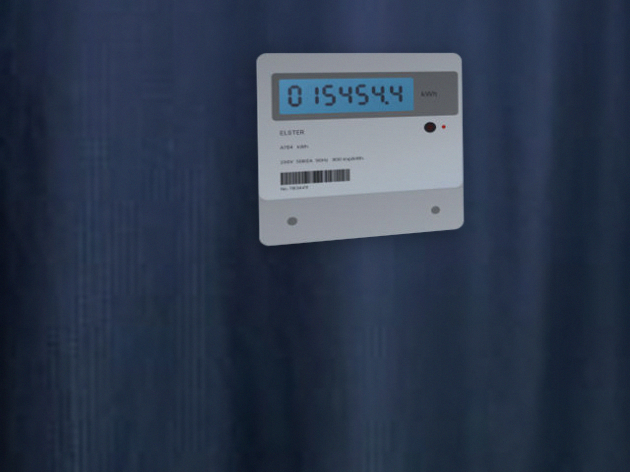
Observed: 15454.4 kWh
